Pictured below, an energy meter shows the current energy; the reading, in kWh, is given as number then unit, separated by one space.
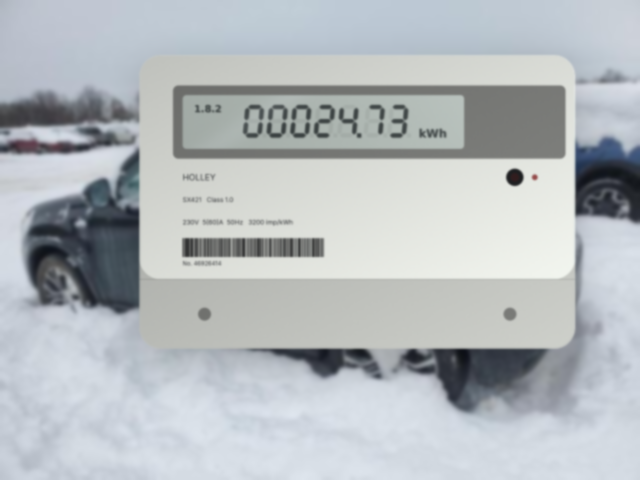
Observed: 24.73 kWh
